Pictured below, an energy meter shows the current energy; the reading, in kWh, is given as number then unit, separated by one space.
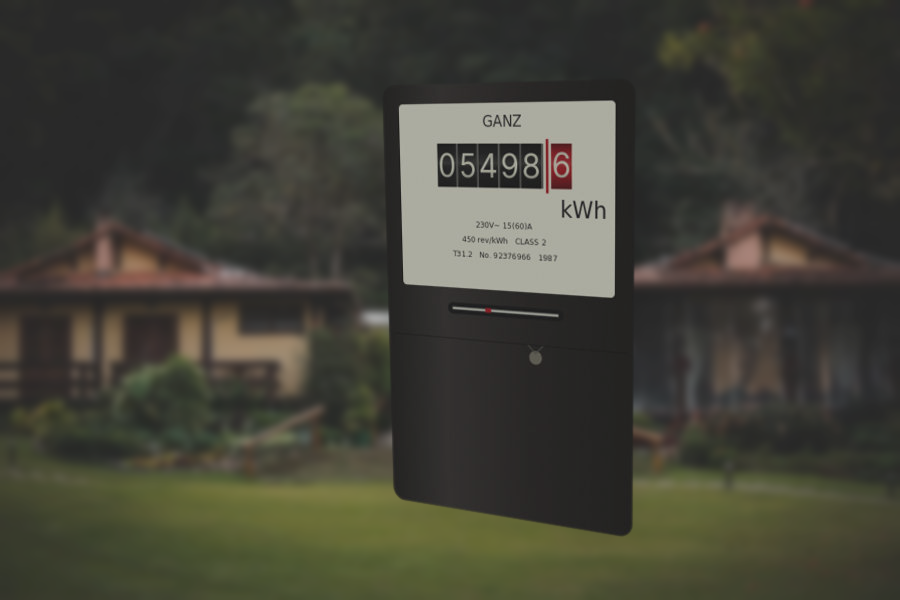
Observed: 5498.6 kWh
